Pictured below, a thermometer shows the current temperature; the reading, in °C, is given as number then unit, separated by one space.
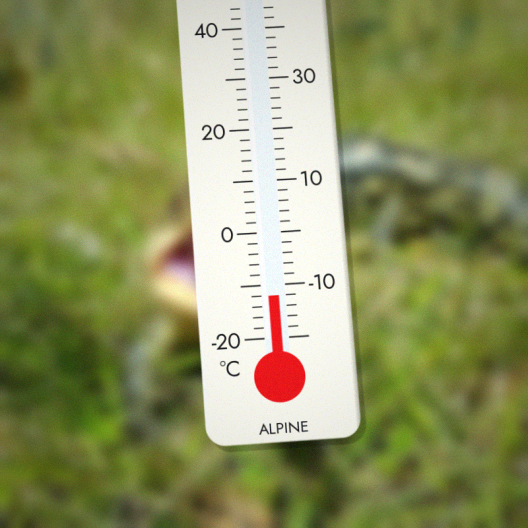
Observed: -12 °C
